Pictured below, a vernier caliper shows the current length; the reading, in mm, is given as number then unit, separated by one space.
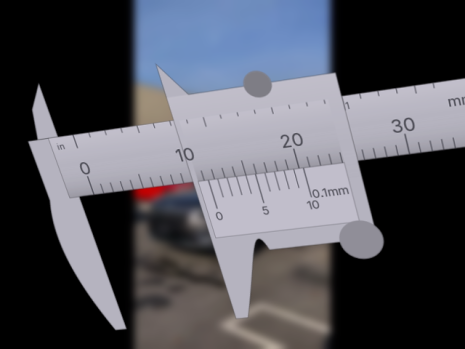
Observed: 11.4 mm
